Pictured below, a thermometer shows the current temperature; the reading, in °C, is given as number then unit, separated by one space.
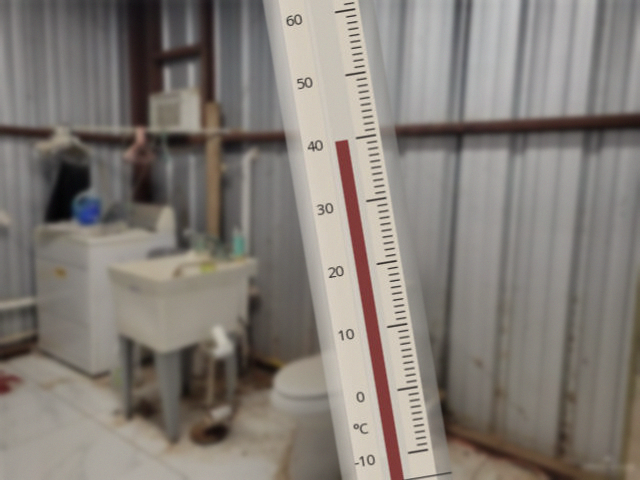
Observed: 40 °C
